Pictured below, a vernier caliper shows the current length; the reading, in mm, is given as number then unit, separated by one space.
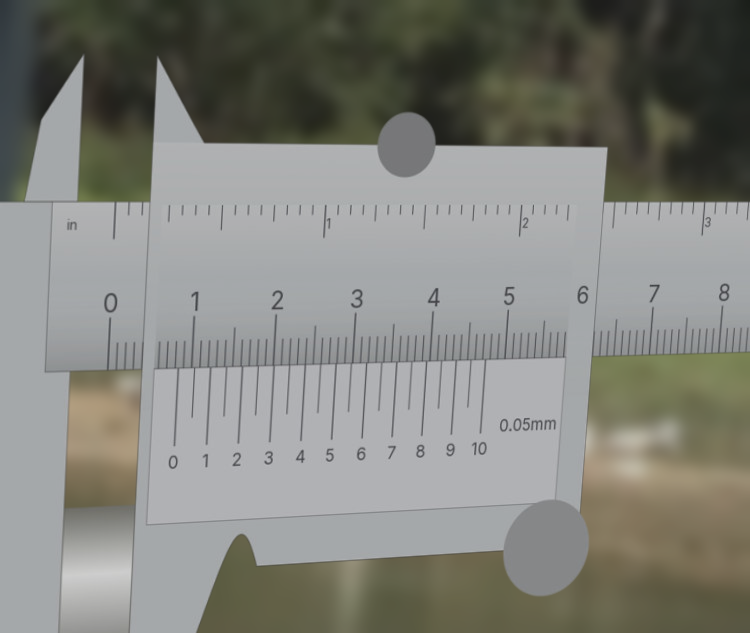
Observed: 8.4 mm
